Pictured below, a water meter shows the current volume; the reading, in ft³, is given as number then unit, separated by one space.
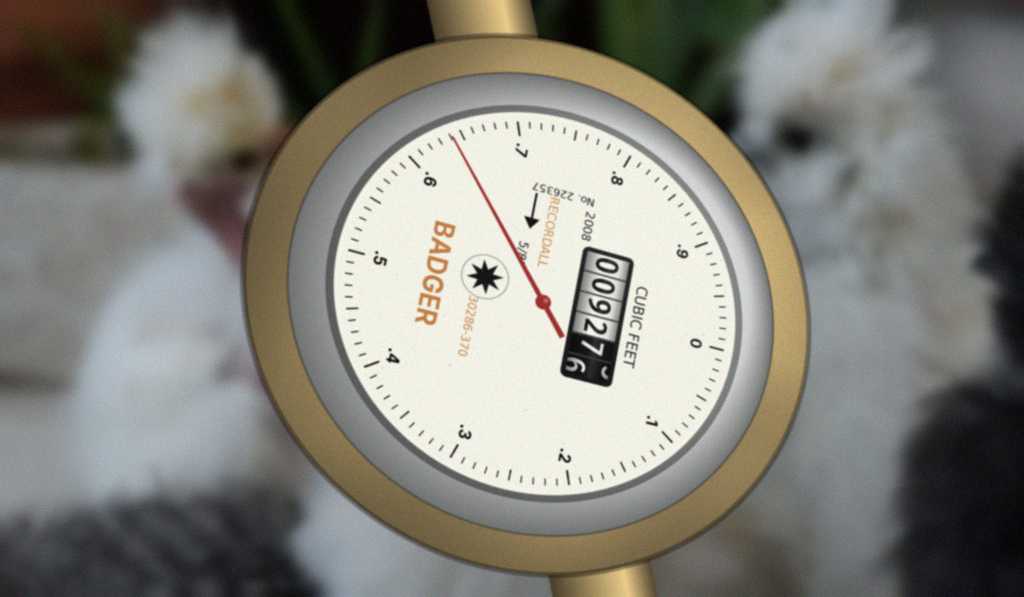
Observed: 9275.64 ft³
